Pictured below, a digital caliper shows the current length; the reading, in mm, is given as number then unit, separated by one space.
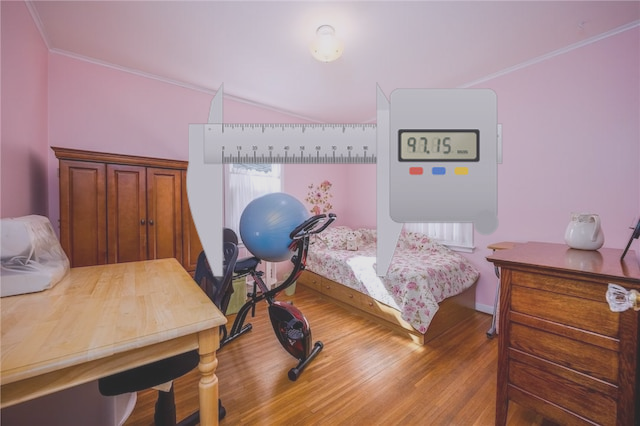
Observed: 97.15 mm
